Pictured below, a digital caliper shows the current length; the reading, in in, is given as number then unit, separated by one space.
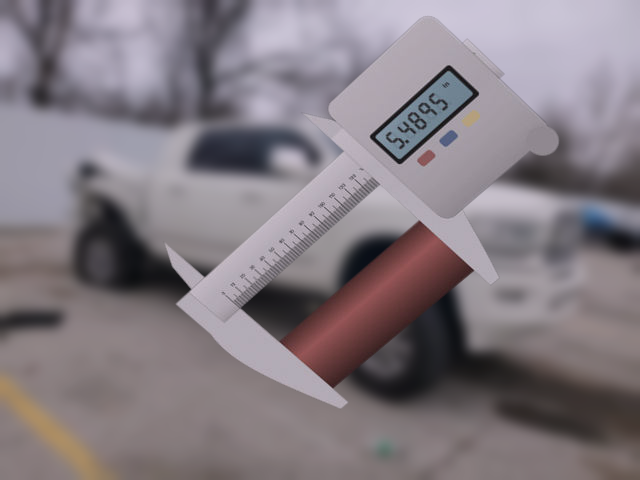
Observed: 5.4895 in
